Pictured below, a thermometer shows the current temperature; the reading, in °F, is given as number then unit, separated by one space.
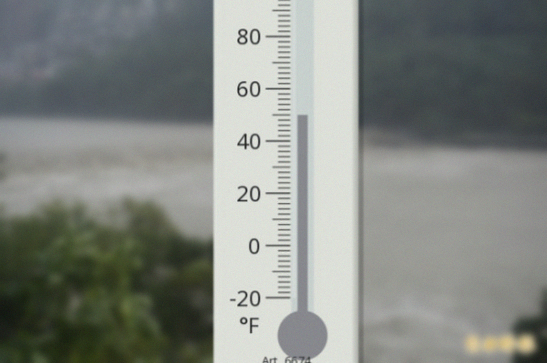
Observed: 50 °F
